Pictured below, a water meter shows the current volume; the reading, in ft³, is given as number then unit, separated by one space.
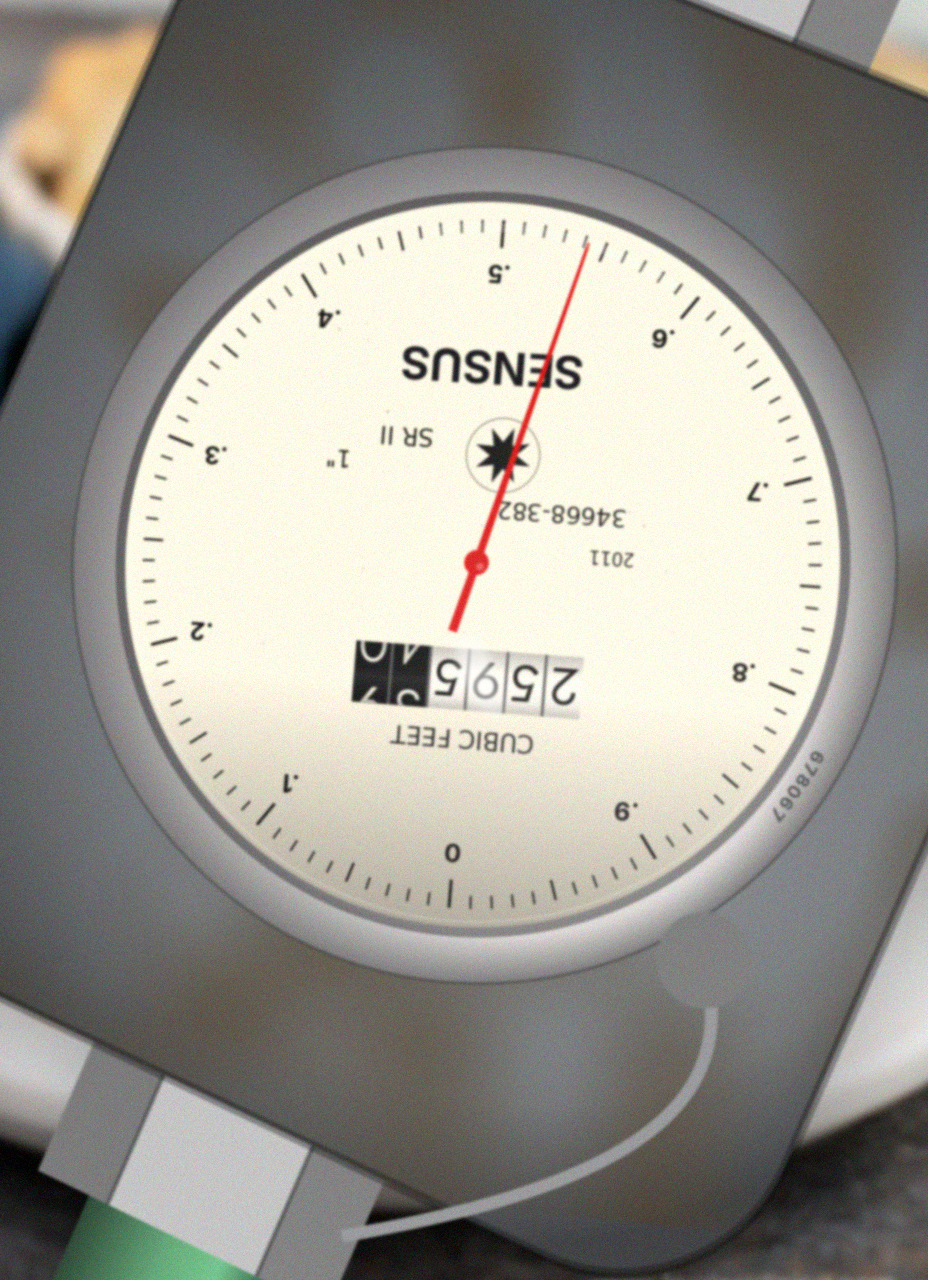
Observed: 259539.54 ft³
